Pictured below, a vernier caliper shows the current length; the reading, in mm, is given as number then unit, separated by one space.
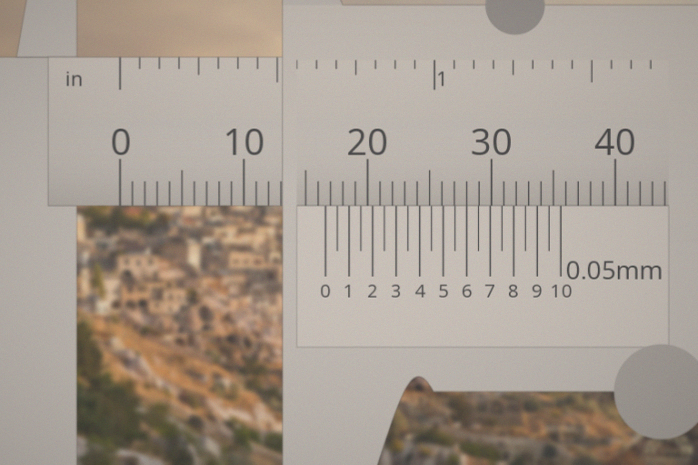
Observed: 16.6 mm
